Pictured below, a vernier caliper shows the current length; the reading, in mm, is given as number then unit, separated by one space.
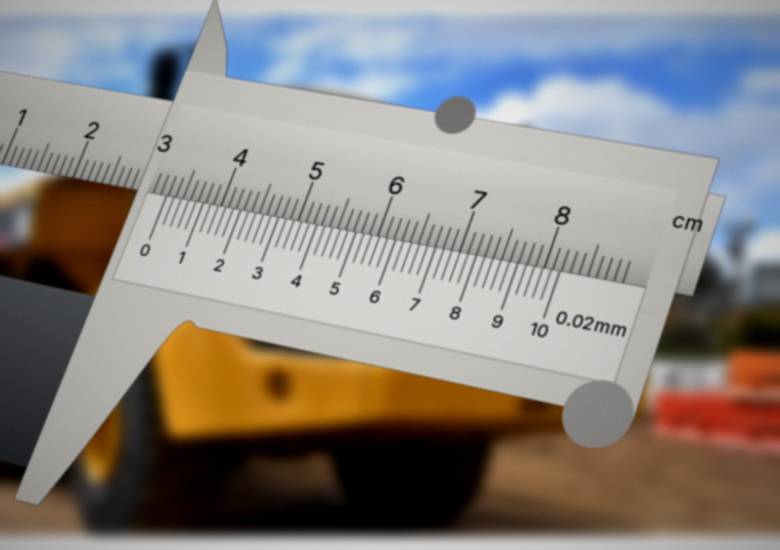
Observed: 32.8 mm
